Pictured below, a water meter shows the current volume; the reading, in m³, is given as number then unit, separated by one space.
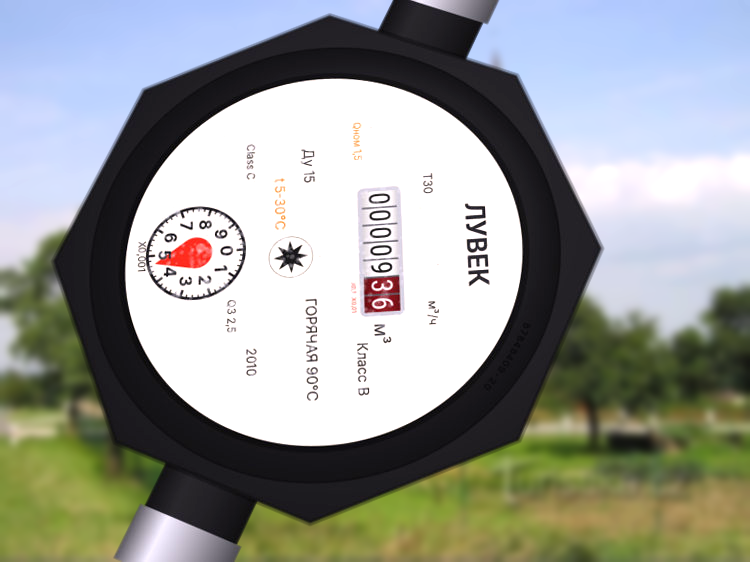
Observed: 9.364 m³
